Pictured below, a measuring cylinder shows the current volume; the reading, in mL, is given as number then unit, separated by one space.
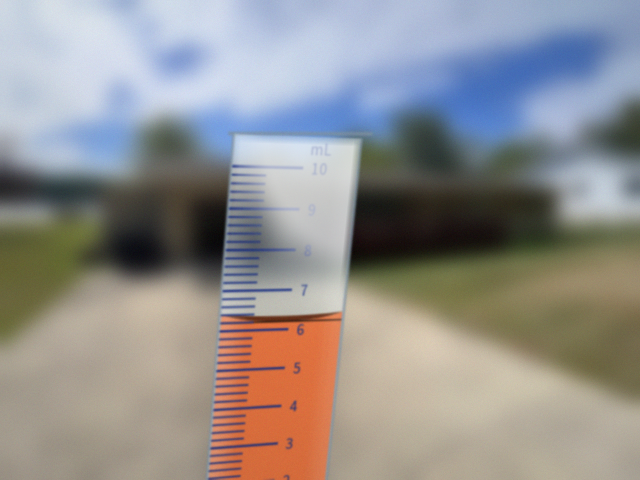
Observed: 6.2 mL
